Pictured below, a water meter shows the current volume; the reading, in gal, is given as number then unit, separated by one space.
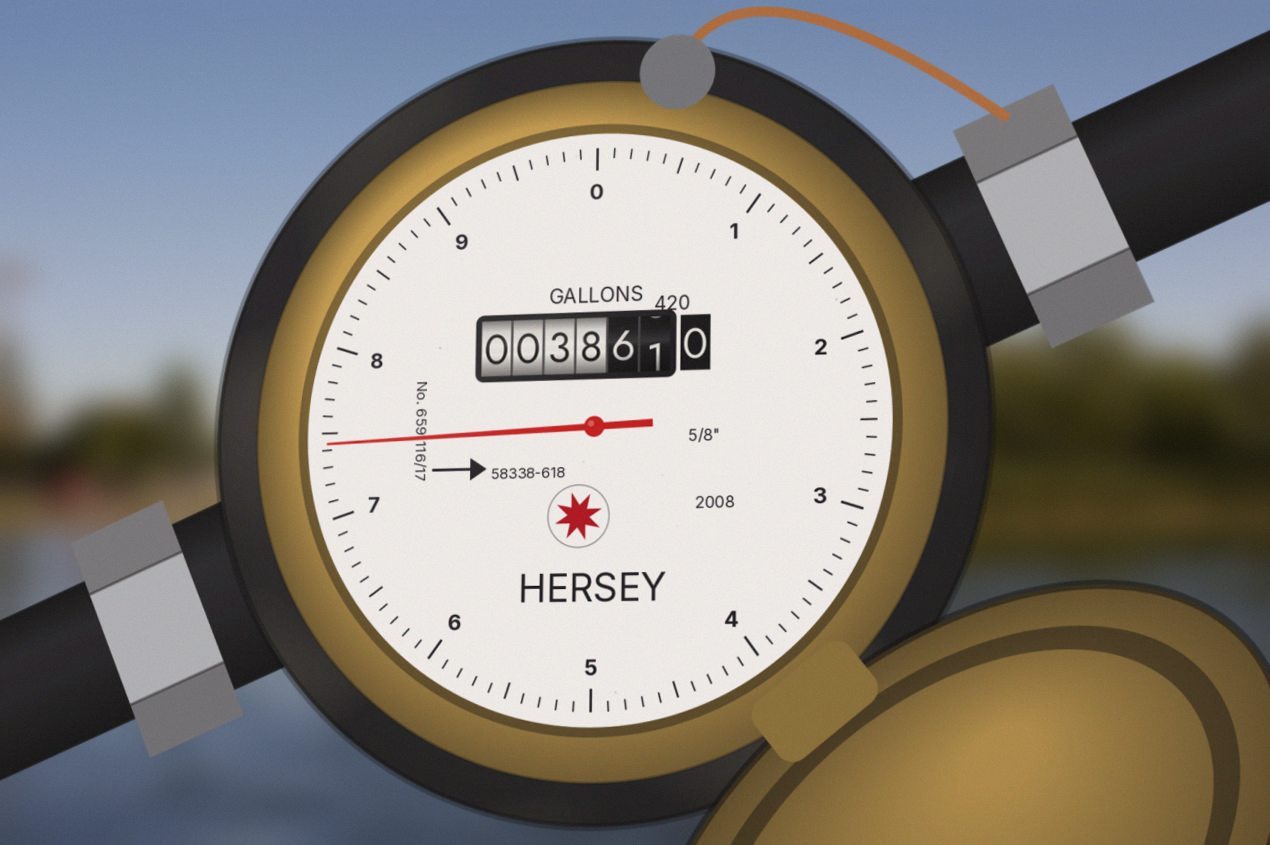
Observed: 38607.4 gal
